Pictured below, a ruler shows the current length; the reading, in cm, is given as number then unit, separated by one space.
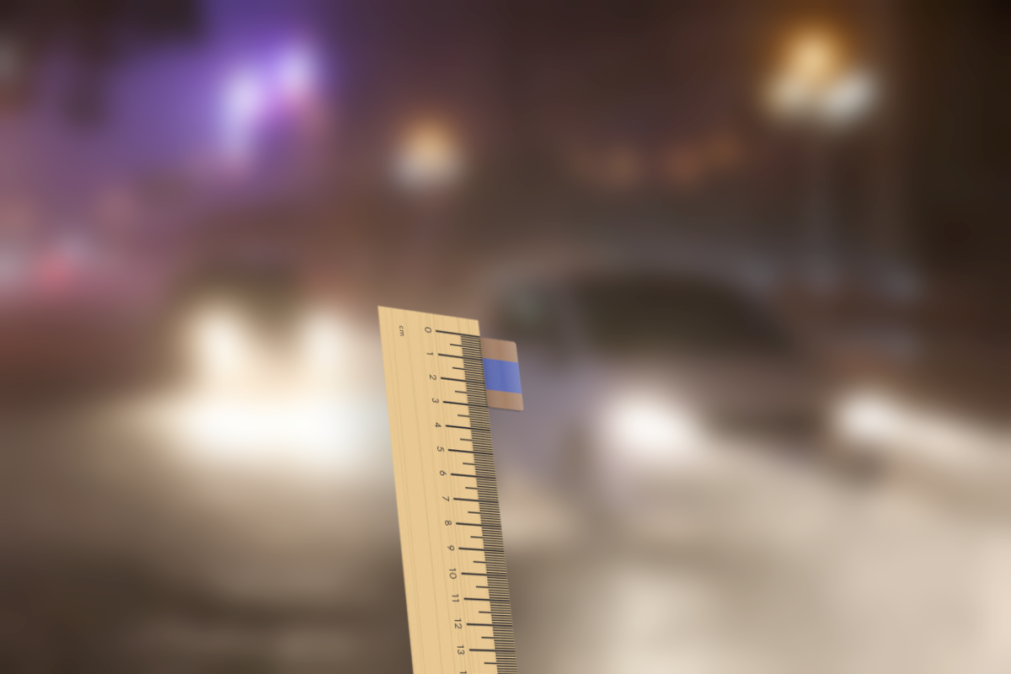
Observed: 3 cm
